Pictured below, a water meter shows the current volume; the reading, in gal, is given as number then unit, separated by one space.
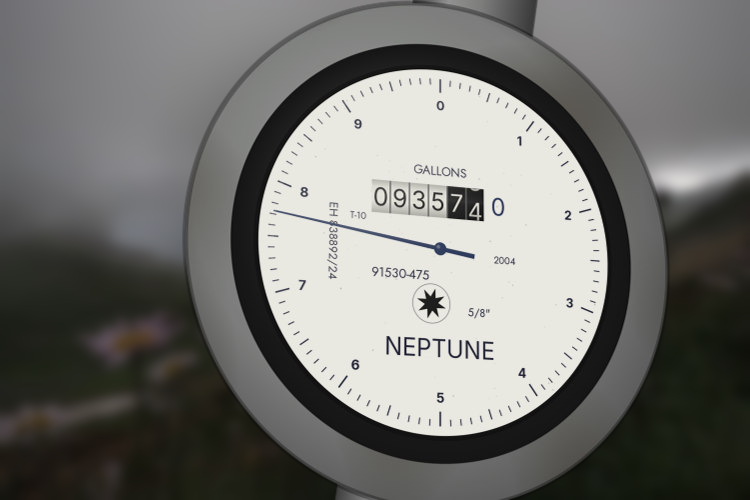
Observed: 935737.7 gal
